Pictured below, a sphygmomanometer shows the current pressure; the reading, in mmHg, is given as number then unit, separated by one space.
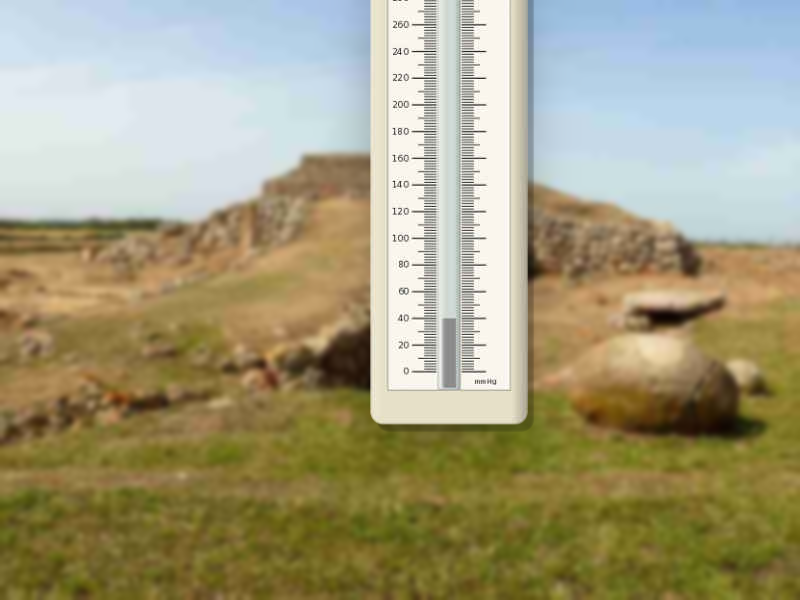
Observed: 40 mmHg
